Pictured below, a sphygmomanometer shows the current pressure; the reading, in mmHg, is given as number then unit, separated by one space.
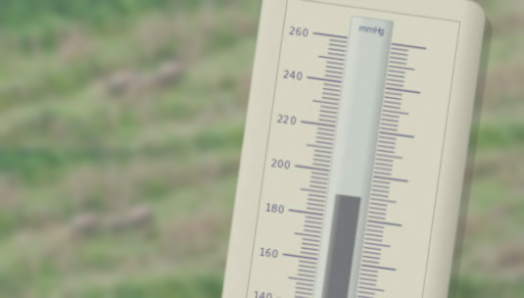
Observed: 190 mmHg
